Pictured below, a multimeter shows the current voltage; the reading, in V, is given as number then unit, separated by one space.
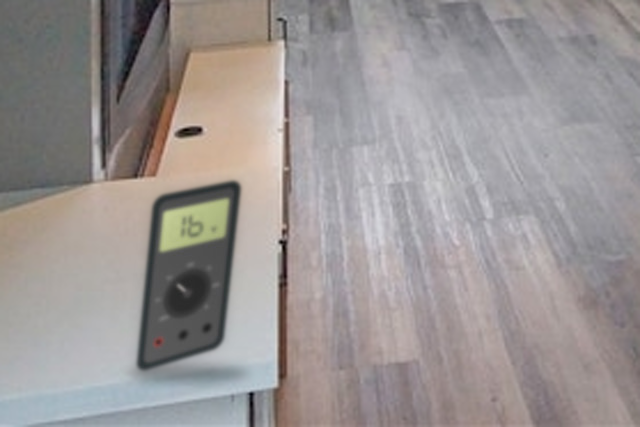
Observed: 16 V
